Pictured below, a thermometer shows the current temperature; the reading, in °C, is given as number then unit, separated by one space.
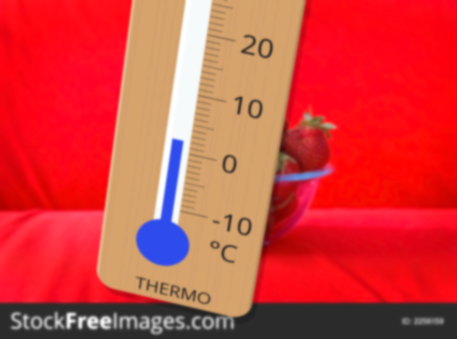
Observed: 2 °C
